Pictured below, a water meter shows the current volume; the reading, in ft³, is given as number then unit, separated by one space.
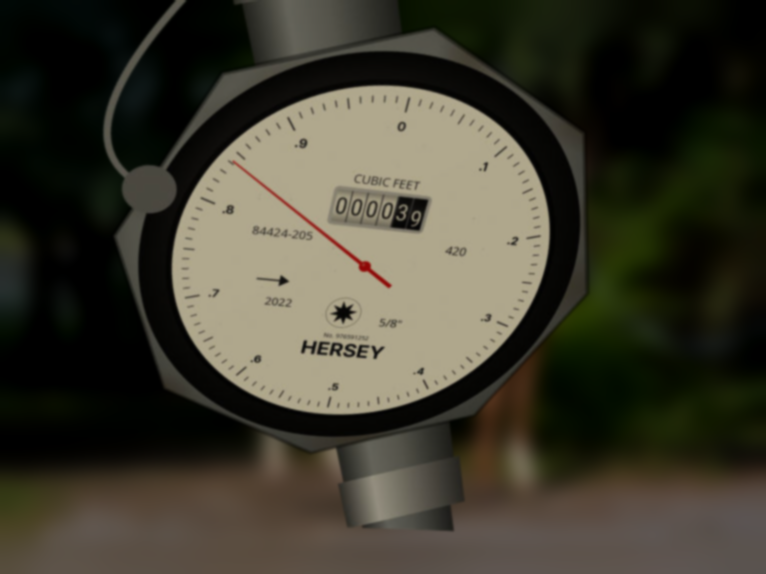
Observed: 38.84 ft³
